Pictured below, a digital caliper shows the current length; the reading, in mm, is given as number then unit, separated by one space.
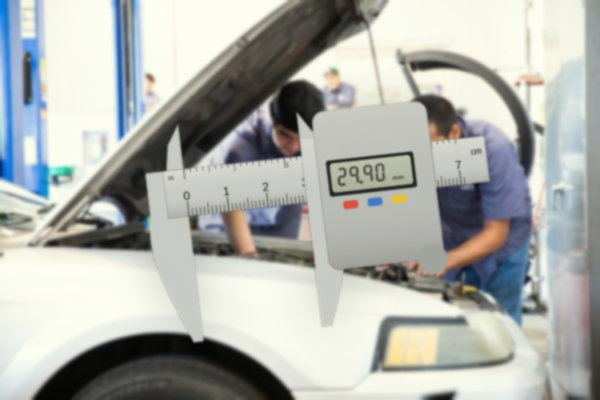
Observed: 29.90 mm
